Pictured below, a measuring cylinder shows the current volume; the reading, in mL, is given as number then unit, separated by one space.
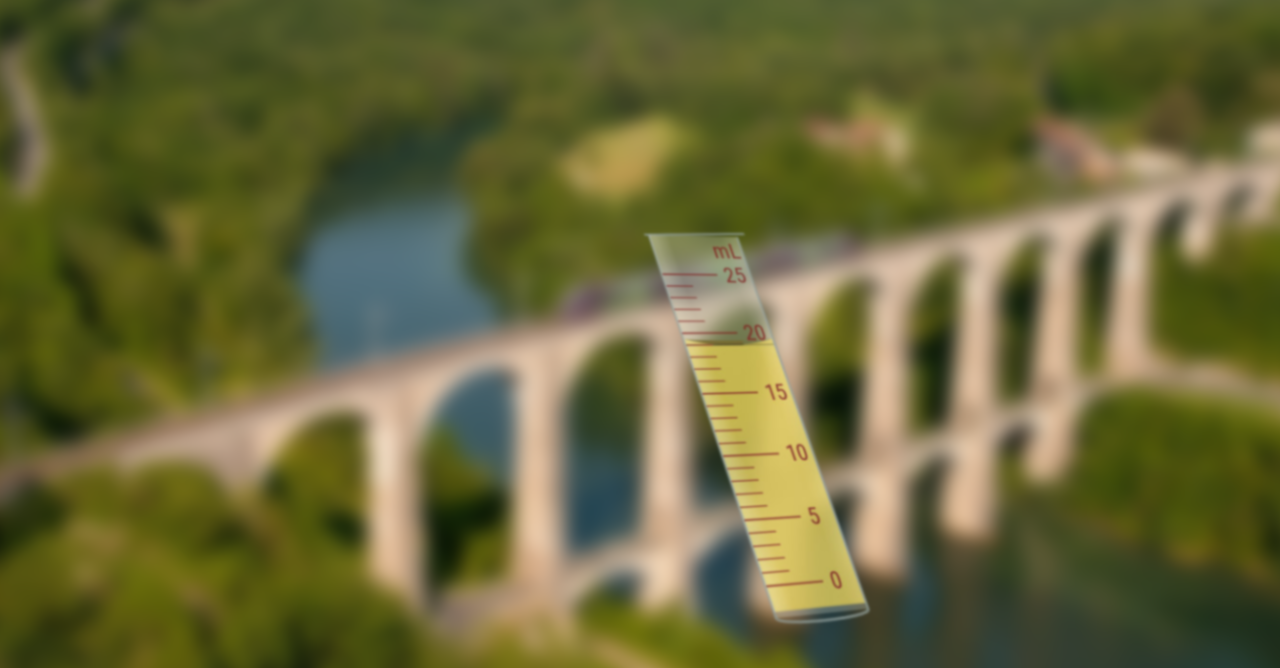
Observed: 19 mL
